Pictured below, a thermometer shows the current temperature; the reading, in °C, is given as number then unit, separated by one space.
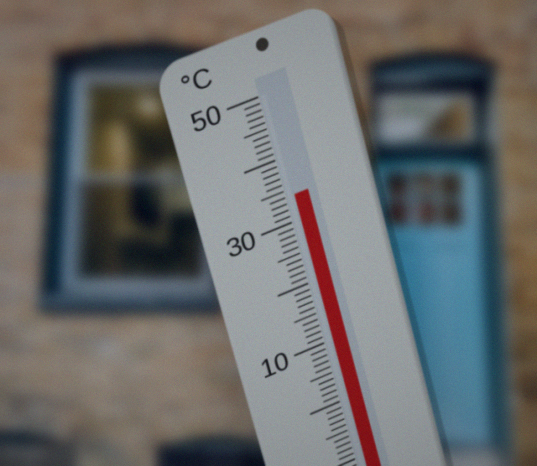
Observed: 34 °C
